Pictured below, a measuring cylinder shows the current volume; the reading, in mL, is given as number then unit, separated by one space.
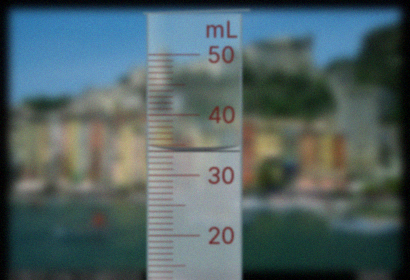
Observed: 34 mL
